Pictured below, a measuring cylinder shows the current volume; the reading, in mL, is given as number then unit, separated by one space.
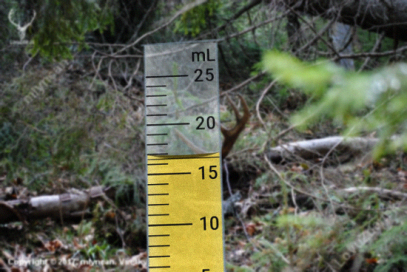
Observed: 16.5 mL
